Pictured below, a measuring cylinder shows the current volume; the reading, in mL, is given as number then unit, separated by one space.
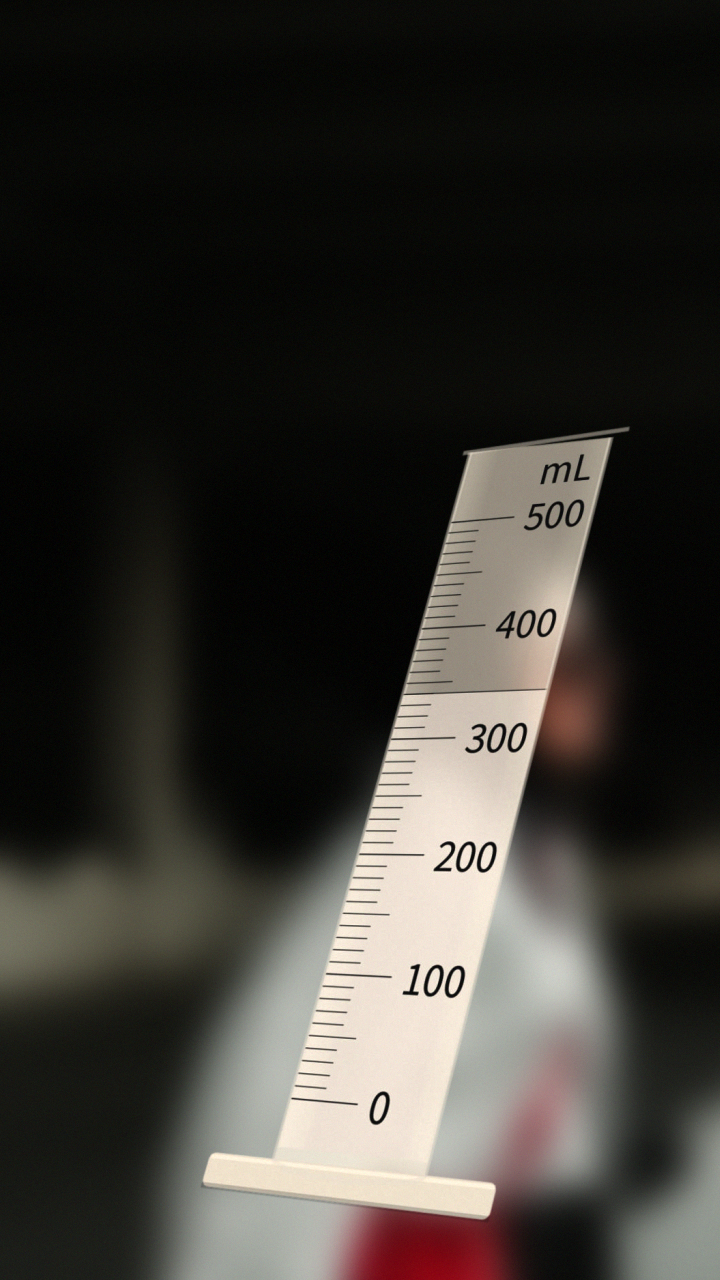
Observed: 340 mL
